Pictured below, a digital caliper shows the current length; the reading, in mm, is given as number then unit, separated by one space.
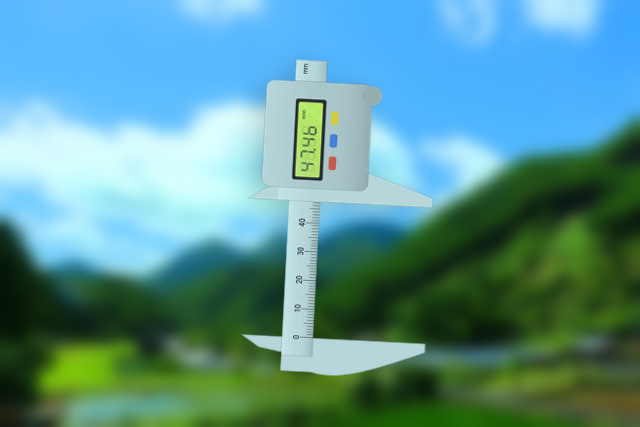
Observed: 47.46 mm
